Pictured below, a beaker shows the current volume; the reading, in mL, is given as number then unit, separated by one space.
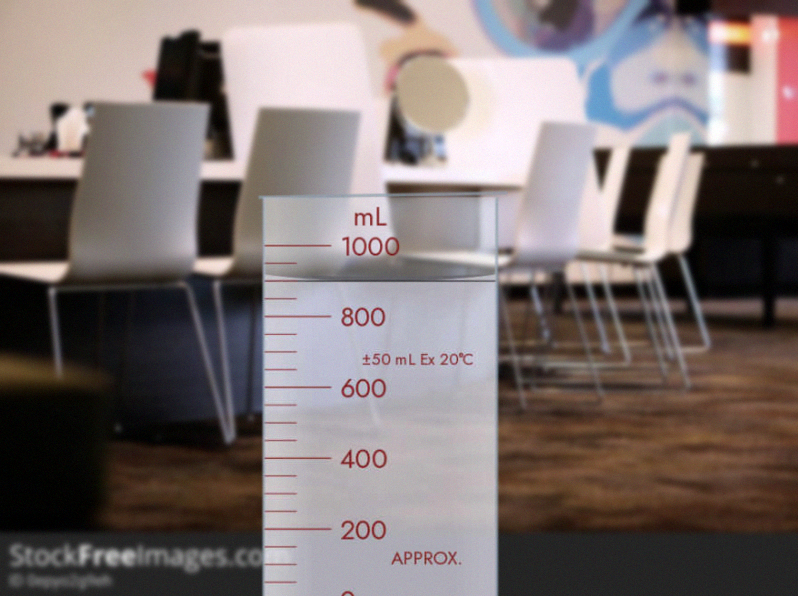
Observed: 900 mL
